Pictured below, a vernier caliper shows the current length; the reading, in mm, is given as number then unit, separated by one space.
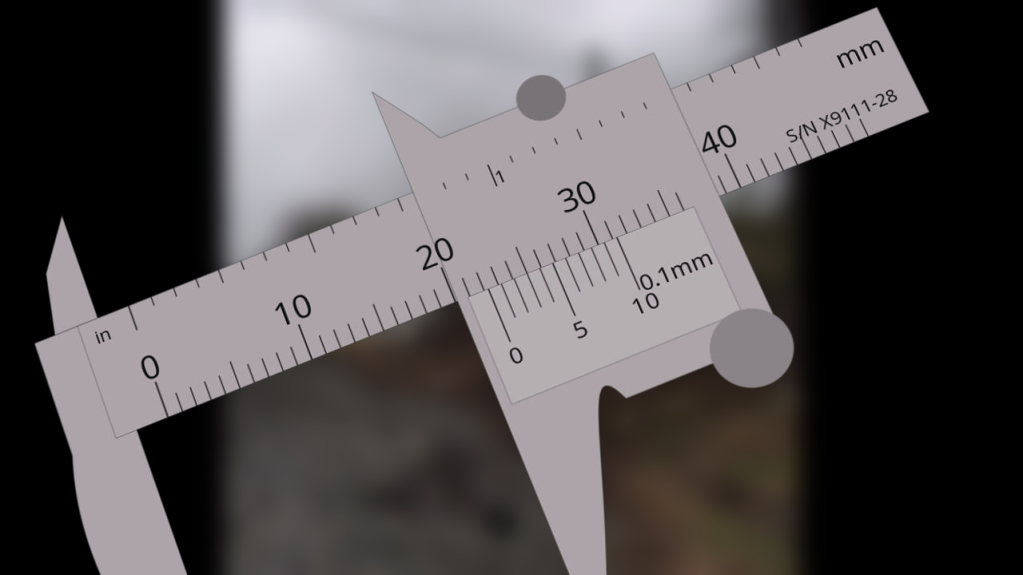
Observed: 22.3 mm
